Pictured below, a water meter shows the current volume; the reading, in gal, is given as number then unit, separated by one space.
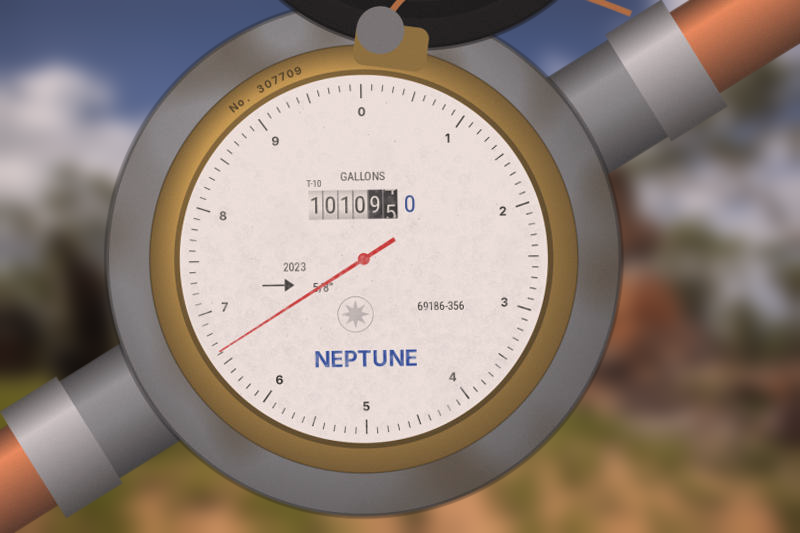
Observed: 1010946.6 gal
